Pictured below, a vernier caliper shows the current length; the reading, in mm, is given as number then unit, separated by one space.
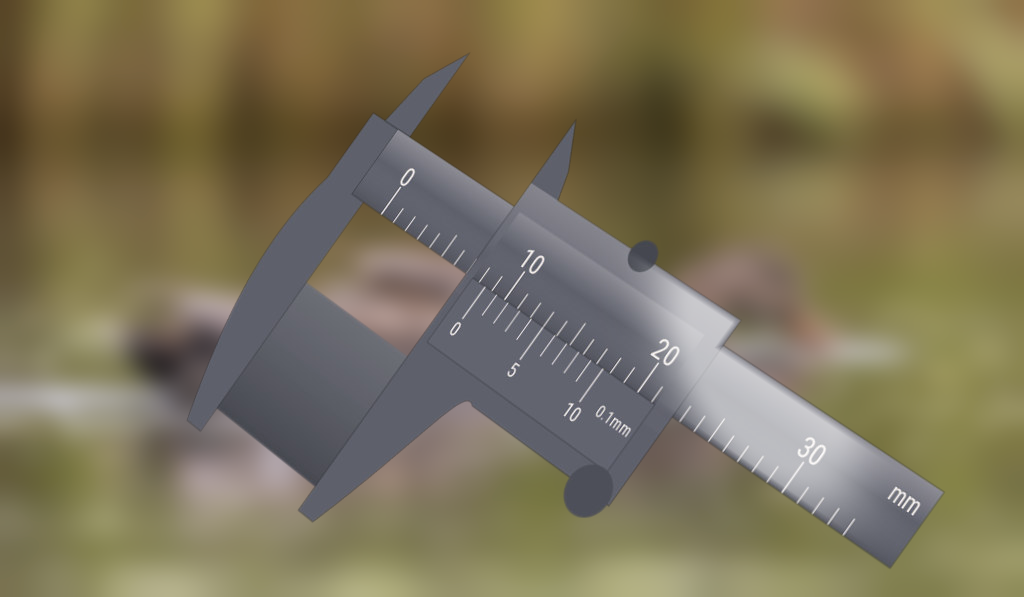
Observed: 8.5 mm
